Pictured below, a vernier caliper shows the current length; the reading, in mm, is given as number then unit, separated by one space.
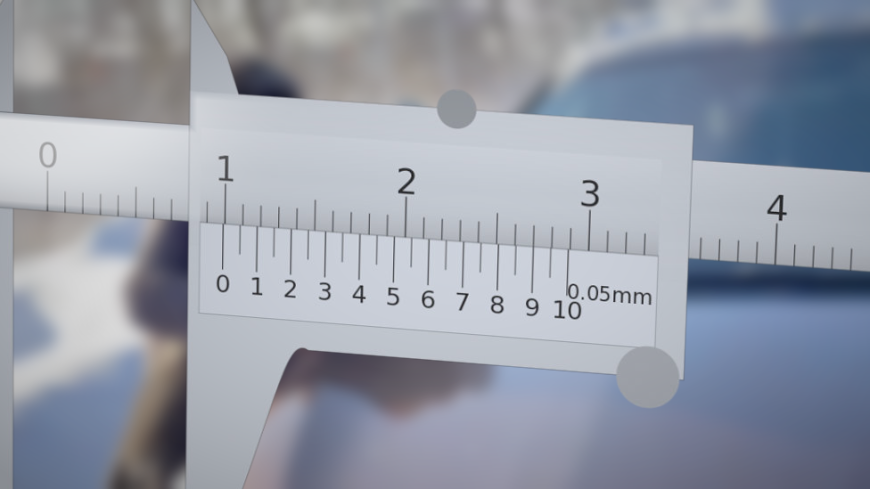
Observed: 9.9 mm
